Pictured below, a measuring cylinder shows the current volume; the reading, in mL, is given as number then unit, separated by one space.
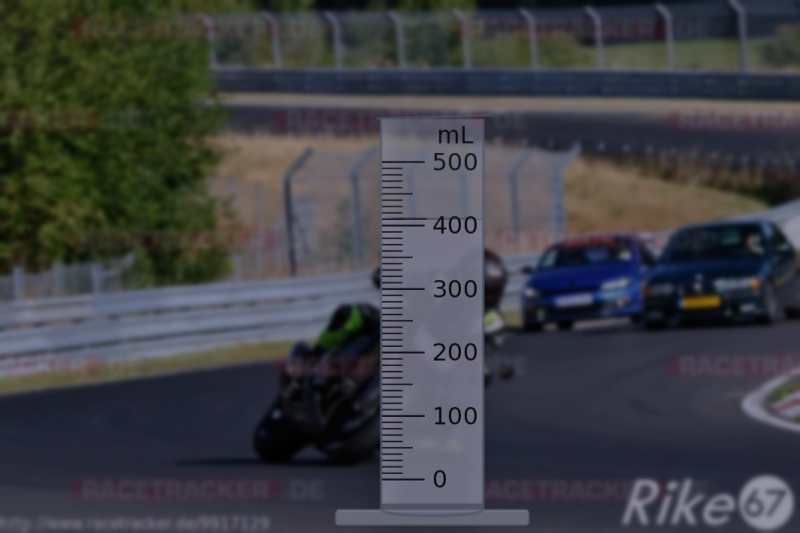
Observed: 410 mL
